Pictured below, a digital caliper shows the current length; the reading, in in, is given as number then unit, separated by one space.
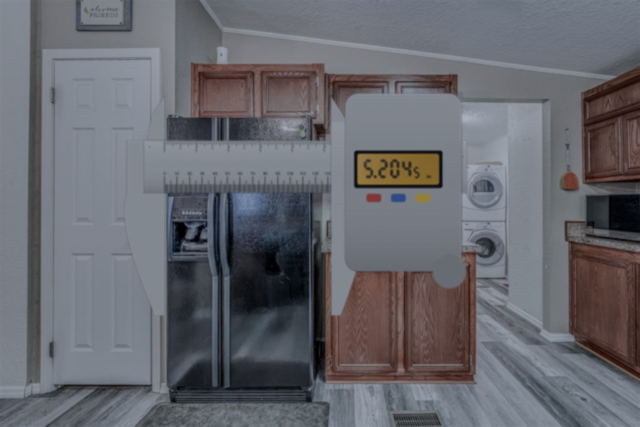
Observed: 5.2045 in
